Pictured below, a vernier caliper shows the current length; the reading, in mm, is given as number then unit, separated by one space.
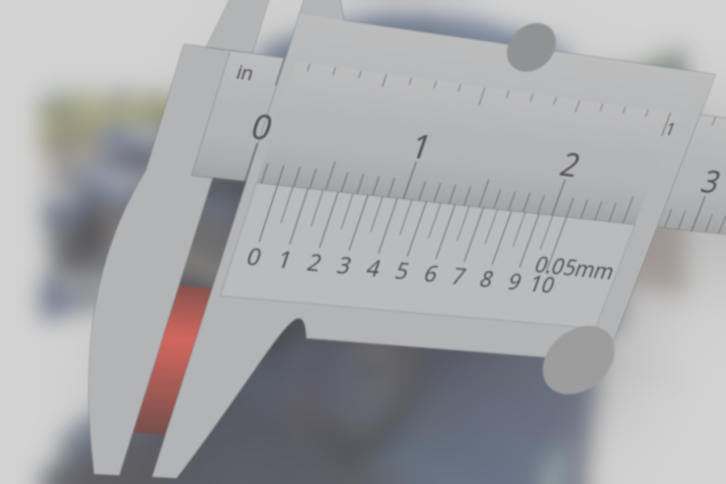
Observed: 2.0 mm
